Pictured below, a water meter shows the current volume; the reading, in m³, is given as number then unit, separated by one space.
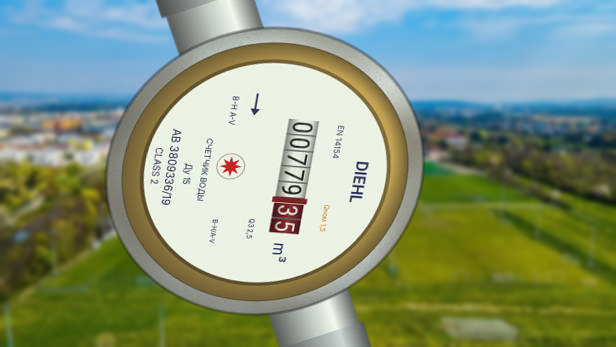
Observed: 779.35 m³
